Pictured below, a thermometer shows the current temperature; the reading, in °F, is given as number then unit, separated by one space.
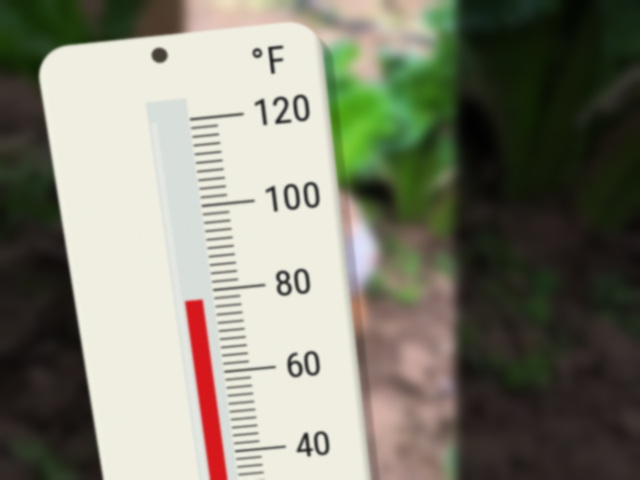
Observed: 78 °F
